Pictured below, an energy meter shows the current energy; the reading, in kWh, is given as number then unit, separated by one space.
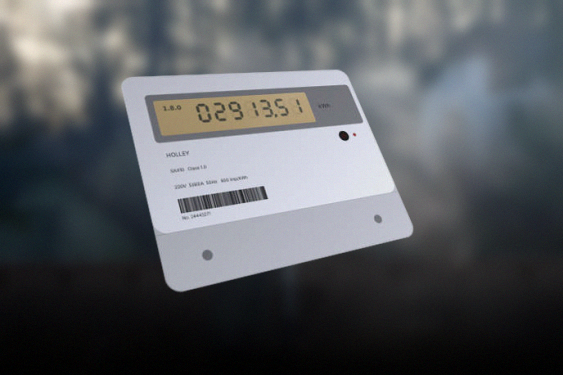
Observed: 2913.51 kWh
